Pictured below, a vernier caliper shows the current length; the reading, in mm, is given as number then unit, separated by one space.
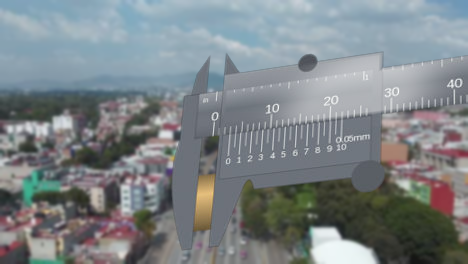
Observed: 3.0 mm
